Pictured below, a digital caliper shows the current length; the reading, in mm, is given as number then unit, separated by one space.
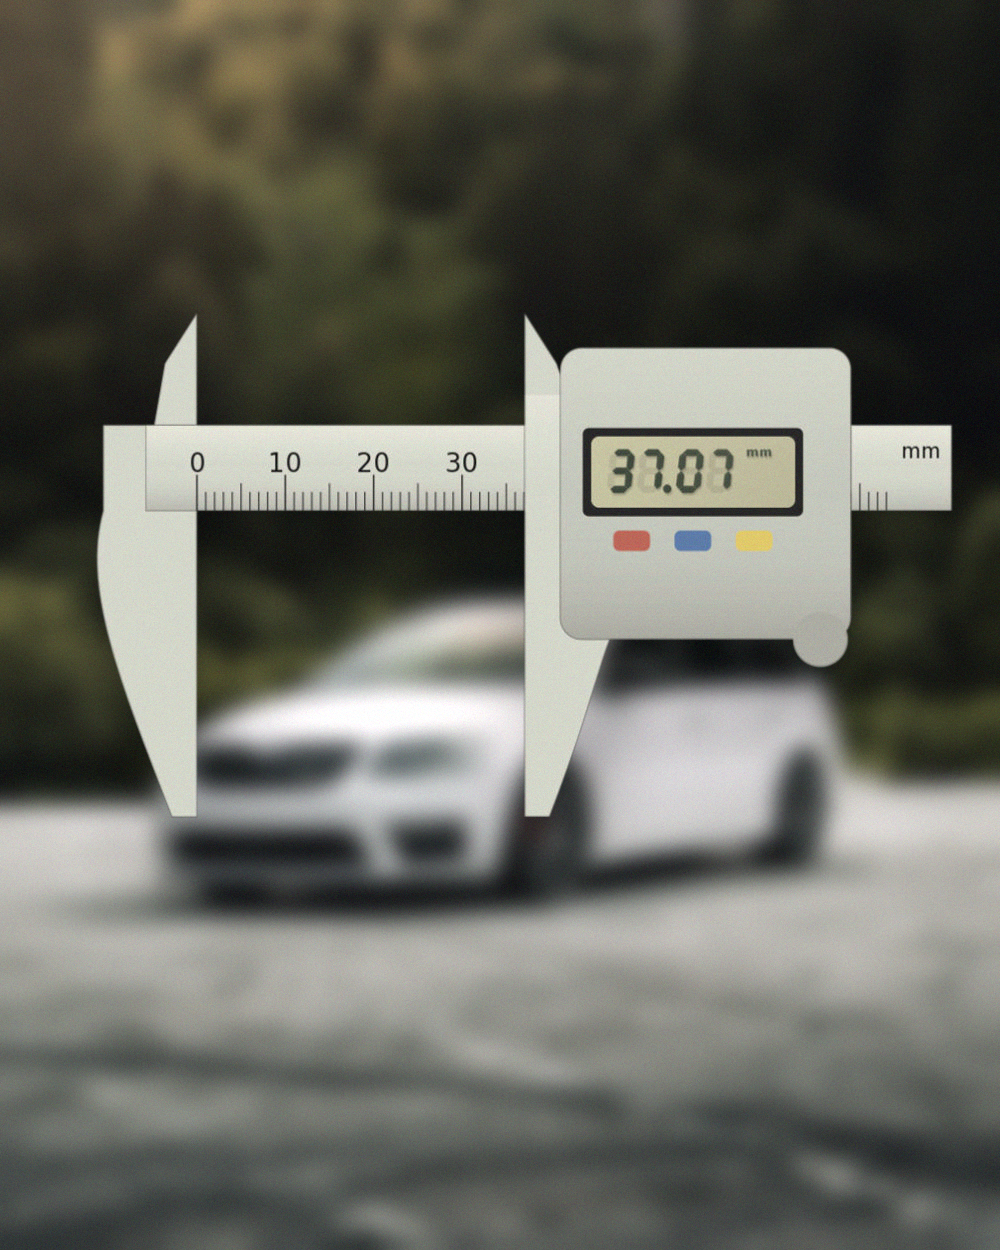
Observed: 37.07 mm
